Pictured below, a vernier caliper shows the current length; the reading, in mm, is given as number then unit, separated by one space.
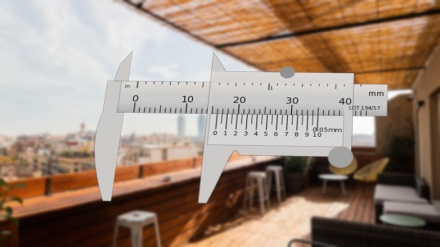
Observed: 16.0 mm
